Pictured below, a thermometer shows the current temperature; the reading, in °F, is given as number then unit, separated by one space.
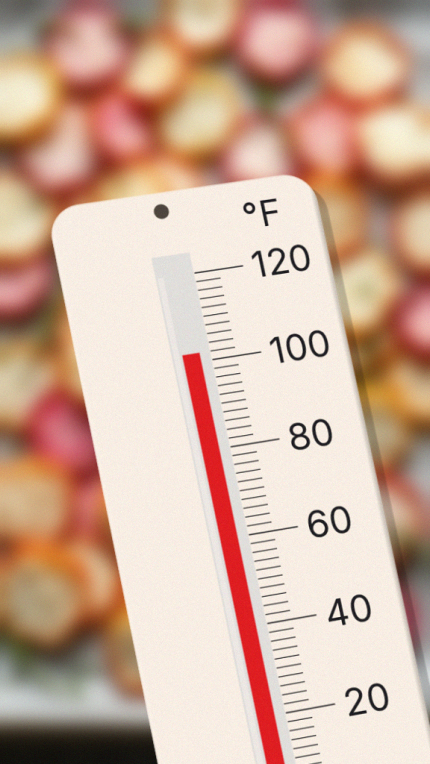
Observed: 102 °F
